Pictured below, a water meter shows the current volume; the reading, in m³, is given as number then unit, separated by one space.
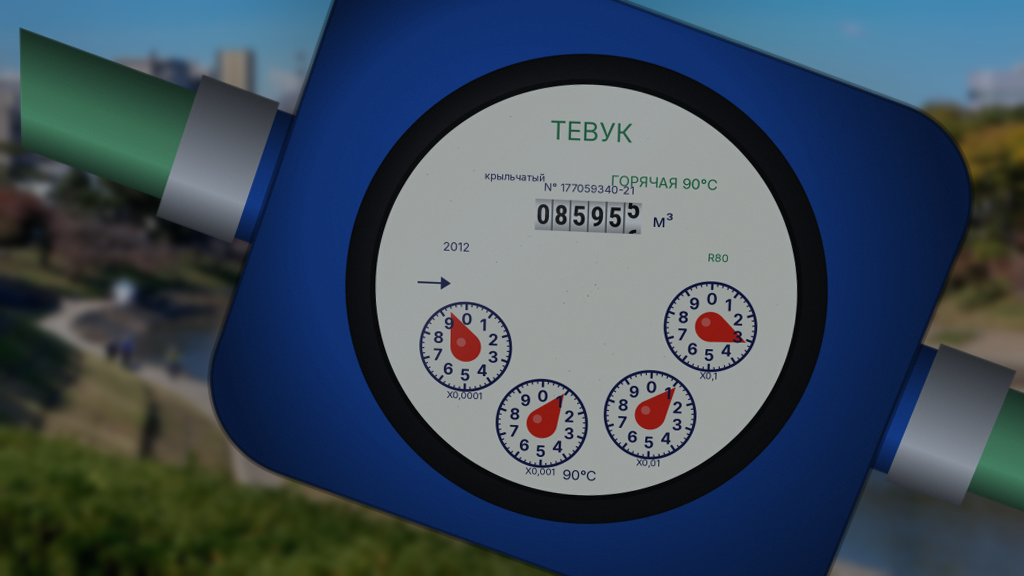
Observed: 85955.3109 m³
